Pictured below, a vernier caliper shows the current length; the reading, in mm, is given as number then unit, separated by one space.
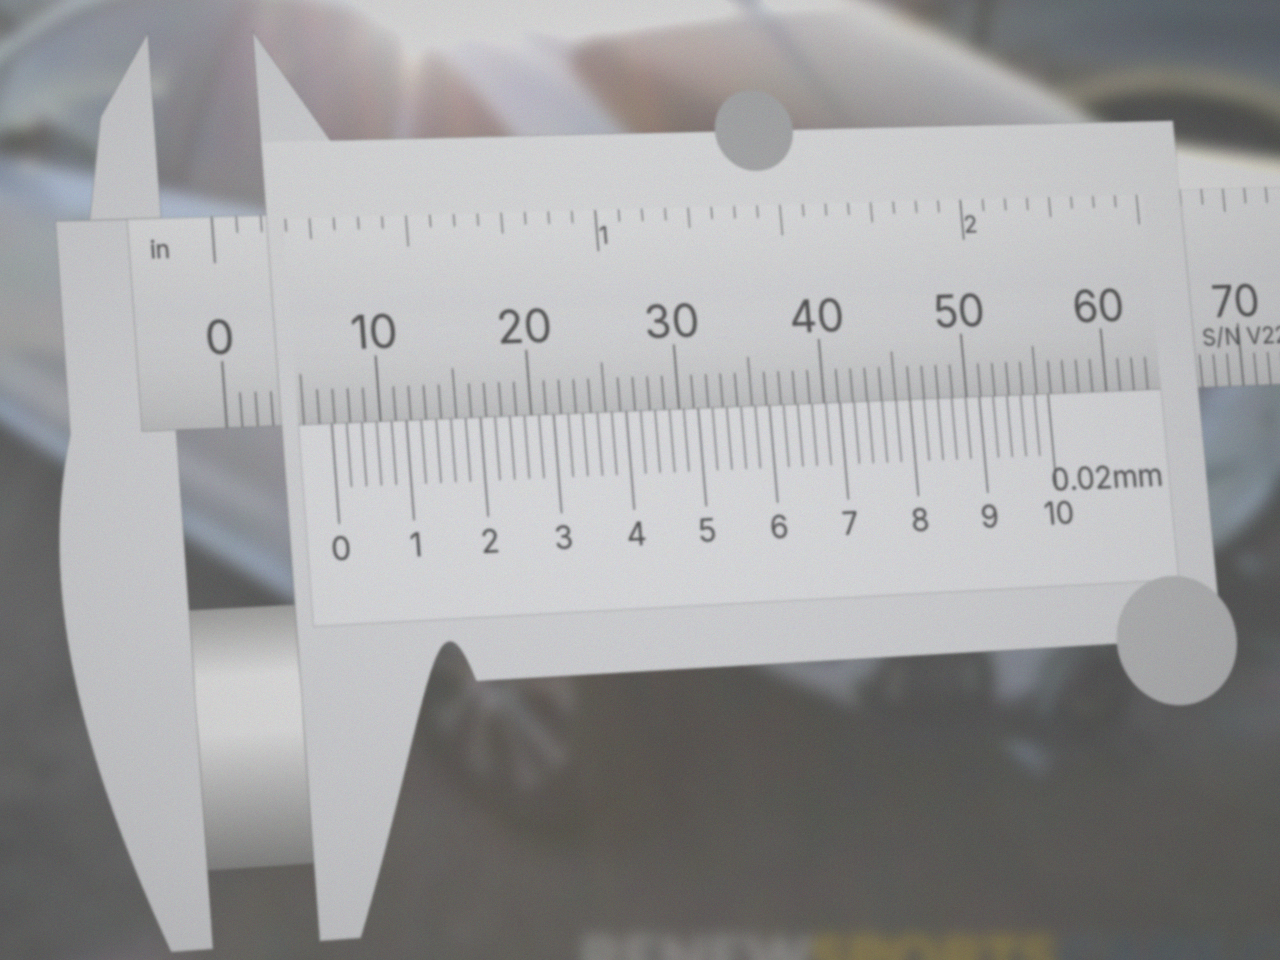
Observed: 6.8 mm
